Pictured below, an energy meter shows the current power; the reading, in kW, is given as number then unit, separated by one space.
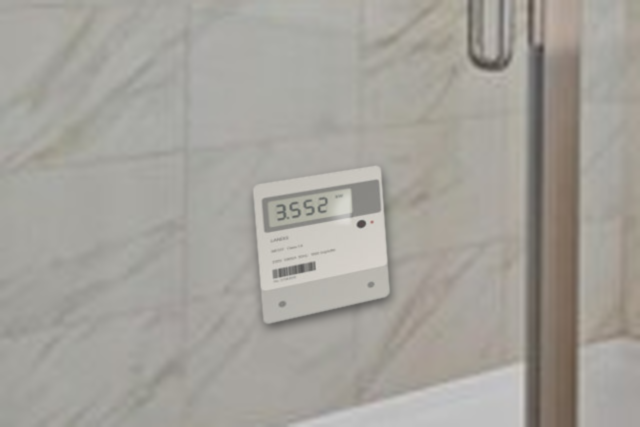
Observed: 3.552 kW
